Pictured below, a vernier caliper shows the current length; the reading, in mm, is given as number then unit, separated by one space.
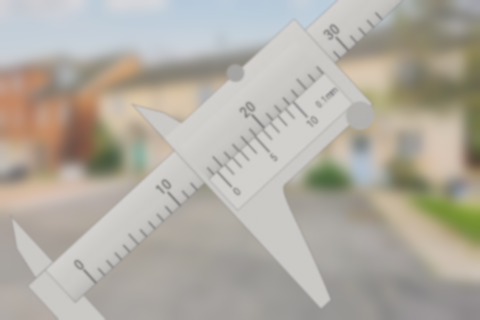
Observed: 14.4 mm
